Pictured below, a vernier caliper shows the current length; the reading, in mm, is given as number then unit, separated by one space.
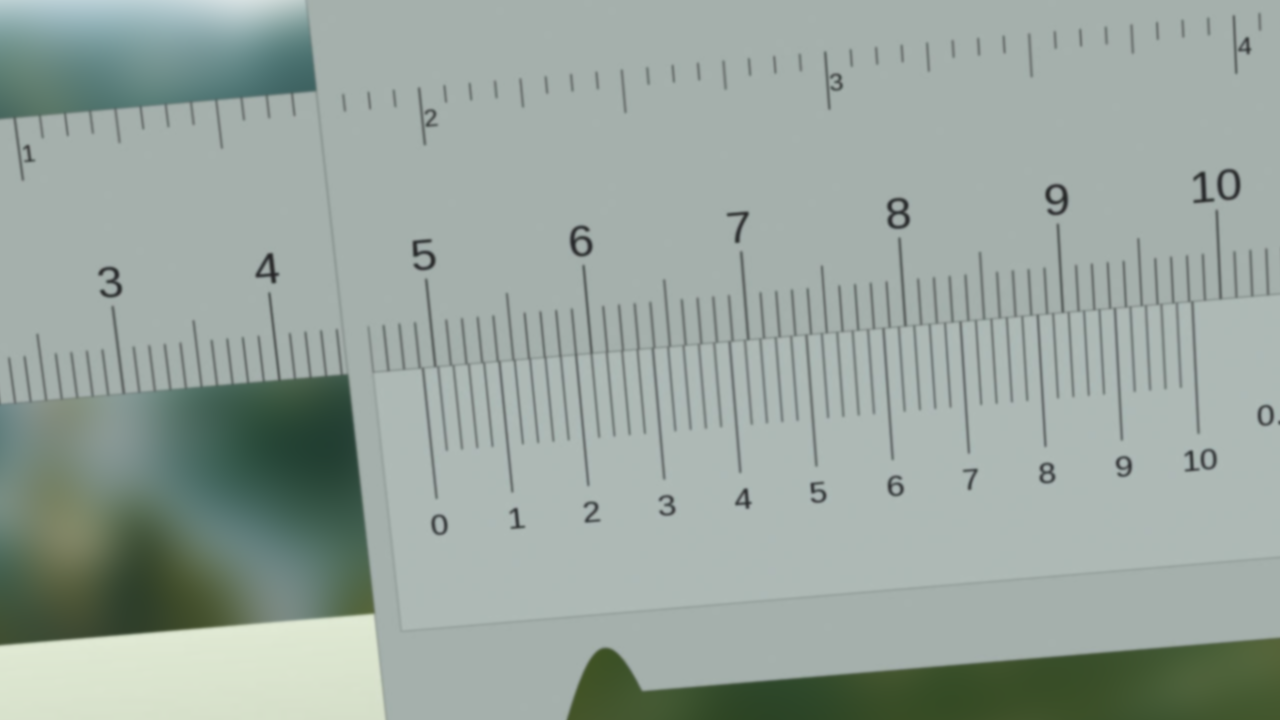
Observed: 49.2 mm
